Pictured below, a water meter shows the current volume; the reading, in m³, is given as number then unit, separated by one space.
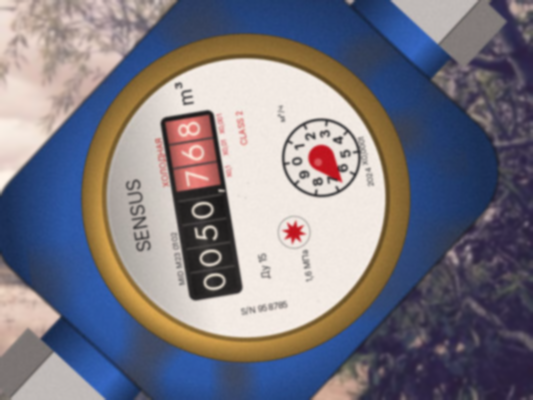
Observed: 50.7686 m³
